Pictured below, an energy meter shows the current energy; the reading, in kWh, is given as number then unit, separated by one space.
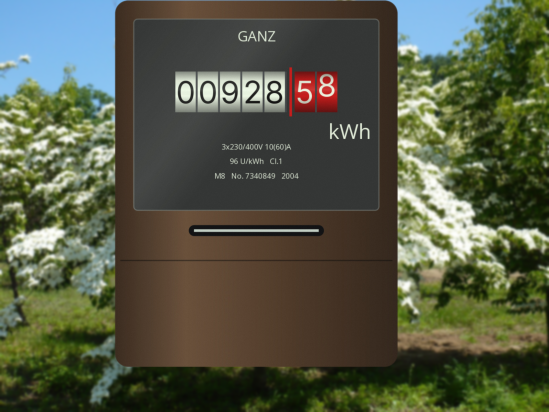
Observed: 928.58 kWh
